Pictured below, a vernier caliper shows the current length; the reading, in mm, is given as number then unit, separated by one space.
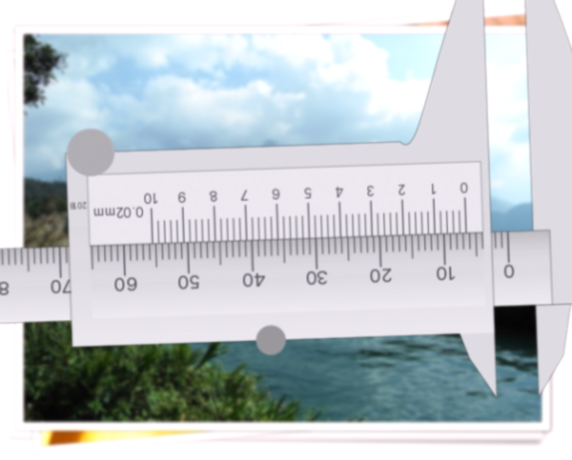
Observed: 6.5 mm
